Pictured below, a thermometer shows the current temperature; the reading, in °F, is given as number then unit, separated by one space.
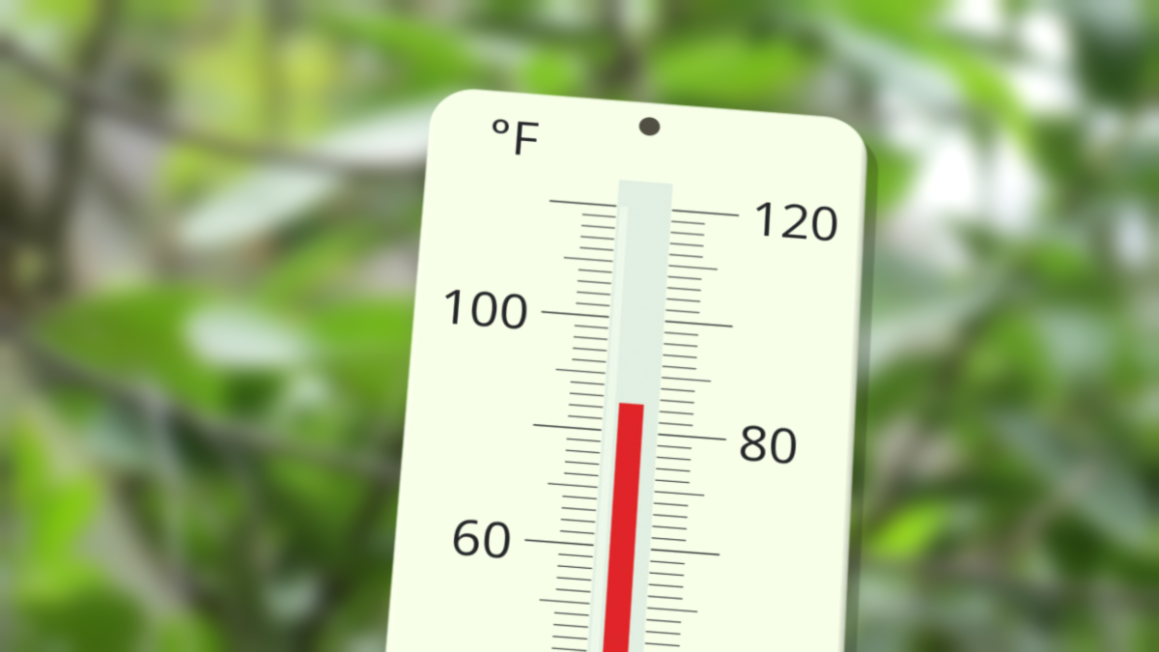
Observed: 85 °F
